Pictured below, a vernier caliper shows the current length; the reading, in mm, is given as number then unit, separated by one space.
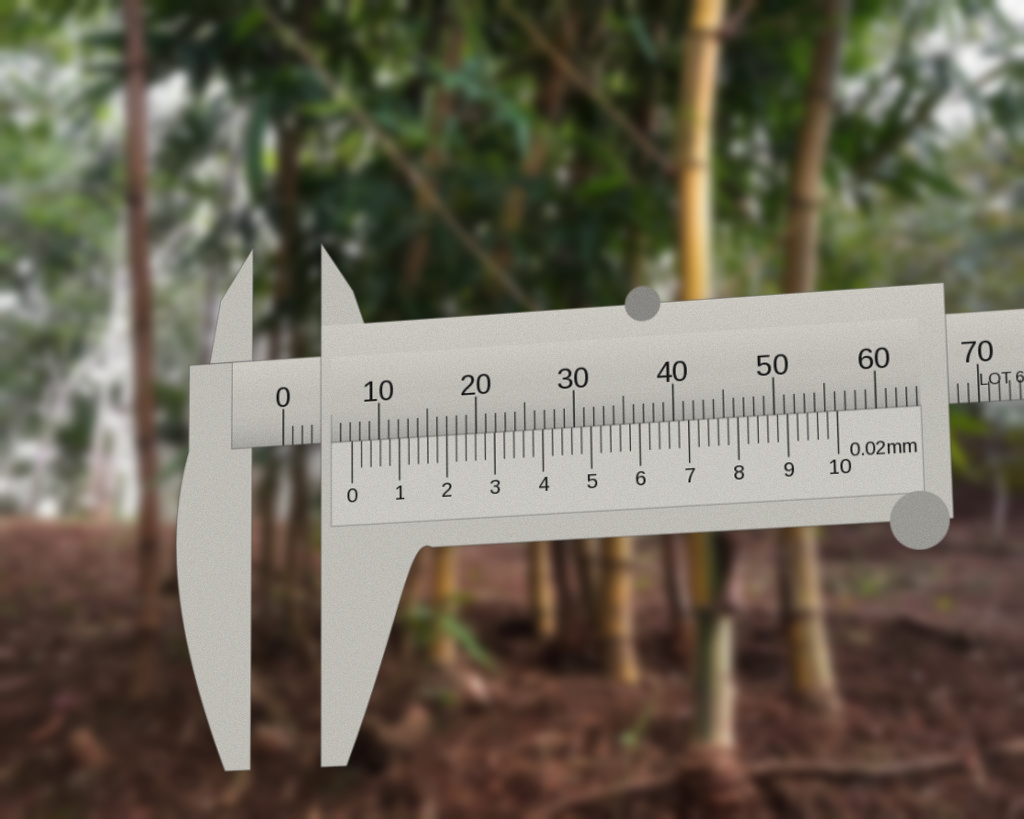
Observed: 7.2 mm
